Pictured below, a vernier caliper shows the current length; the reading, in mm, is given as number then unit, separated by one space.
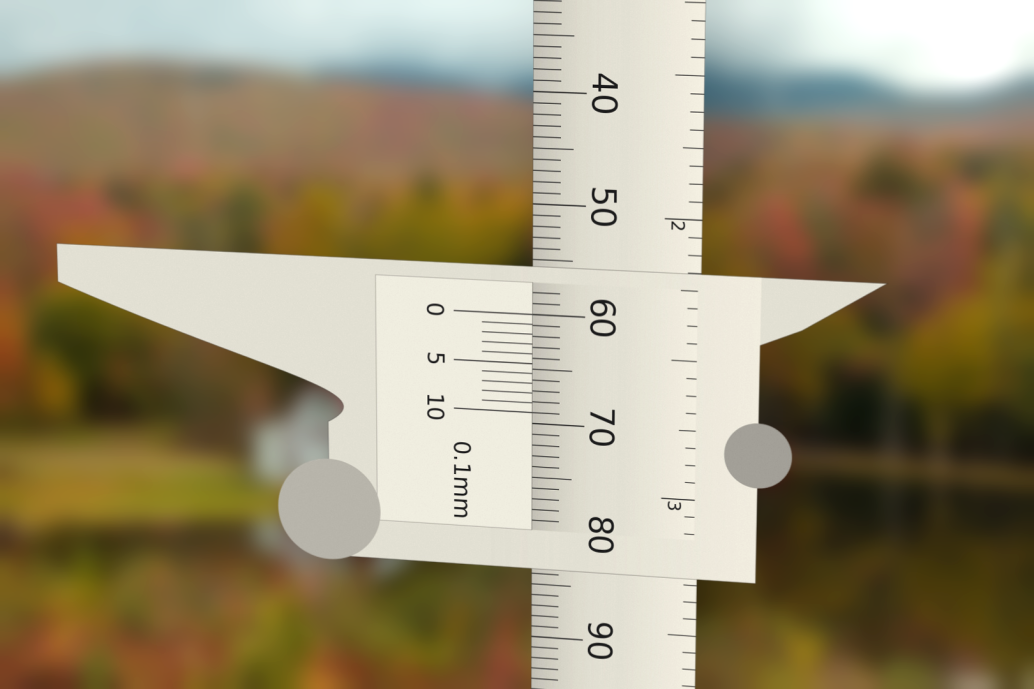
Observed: 60.0 mm
